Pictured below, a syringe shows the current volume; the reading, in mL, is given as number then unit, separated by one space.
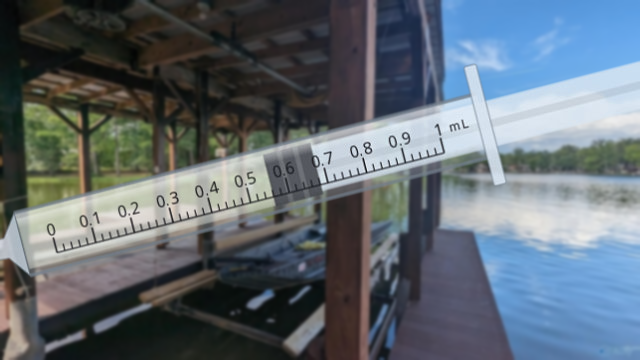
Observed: 0.56 mL
